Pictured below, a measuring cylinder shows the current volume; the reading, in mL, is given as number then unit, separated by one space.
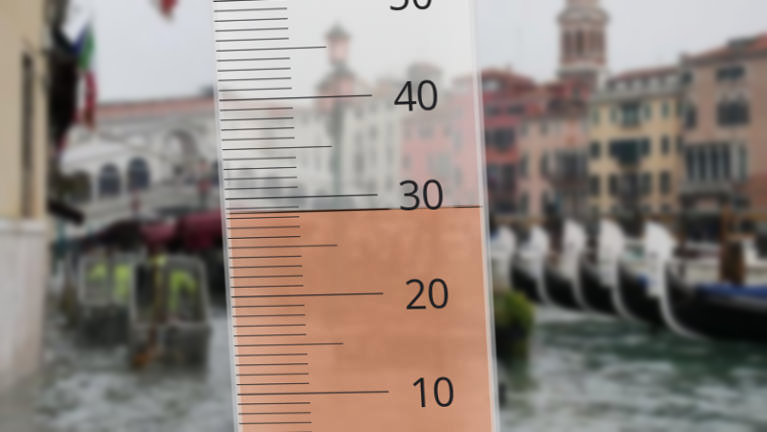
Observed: 28.5 mL
